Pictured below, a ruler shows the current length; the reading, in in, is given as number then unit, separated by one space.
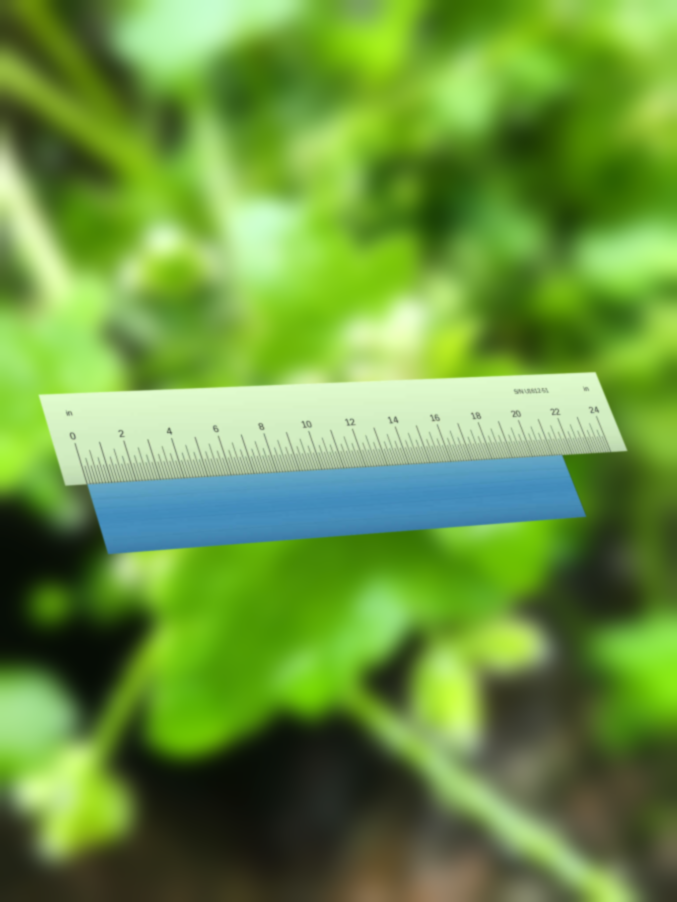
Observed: 21.5 in
